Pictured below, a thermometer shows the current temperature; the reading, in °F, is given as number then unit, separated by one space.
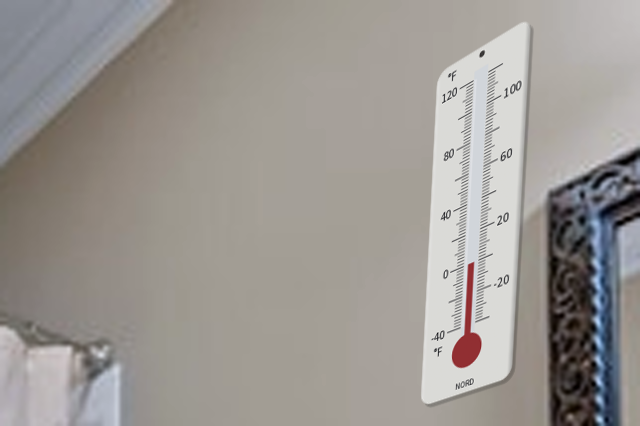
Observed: 0 °F
